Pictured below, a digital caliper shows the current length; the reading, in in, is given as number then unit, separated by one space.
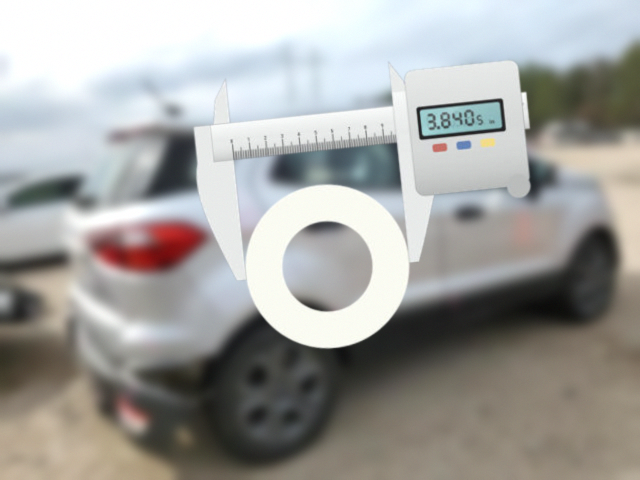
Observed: 3.8405 in
